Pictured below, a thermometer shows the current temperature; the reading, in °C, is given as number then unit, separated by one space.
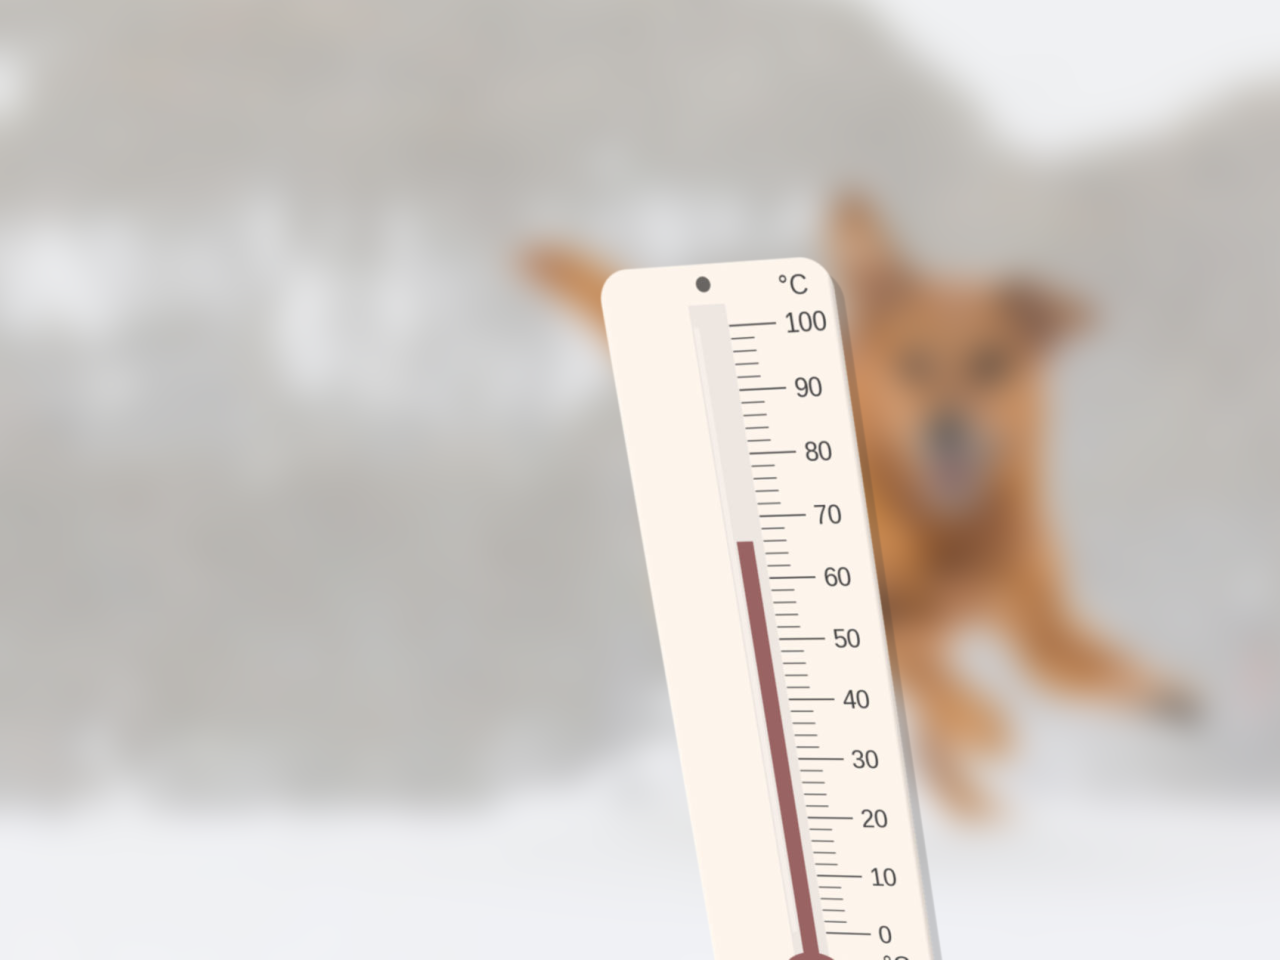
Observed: 66 °C
